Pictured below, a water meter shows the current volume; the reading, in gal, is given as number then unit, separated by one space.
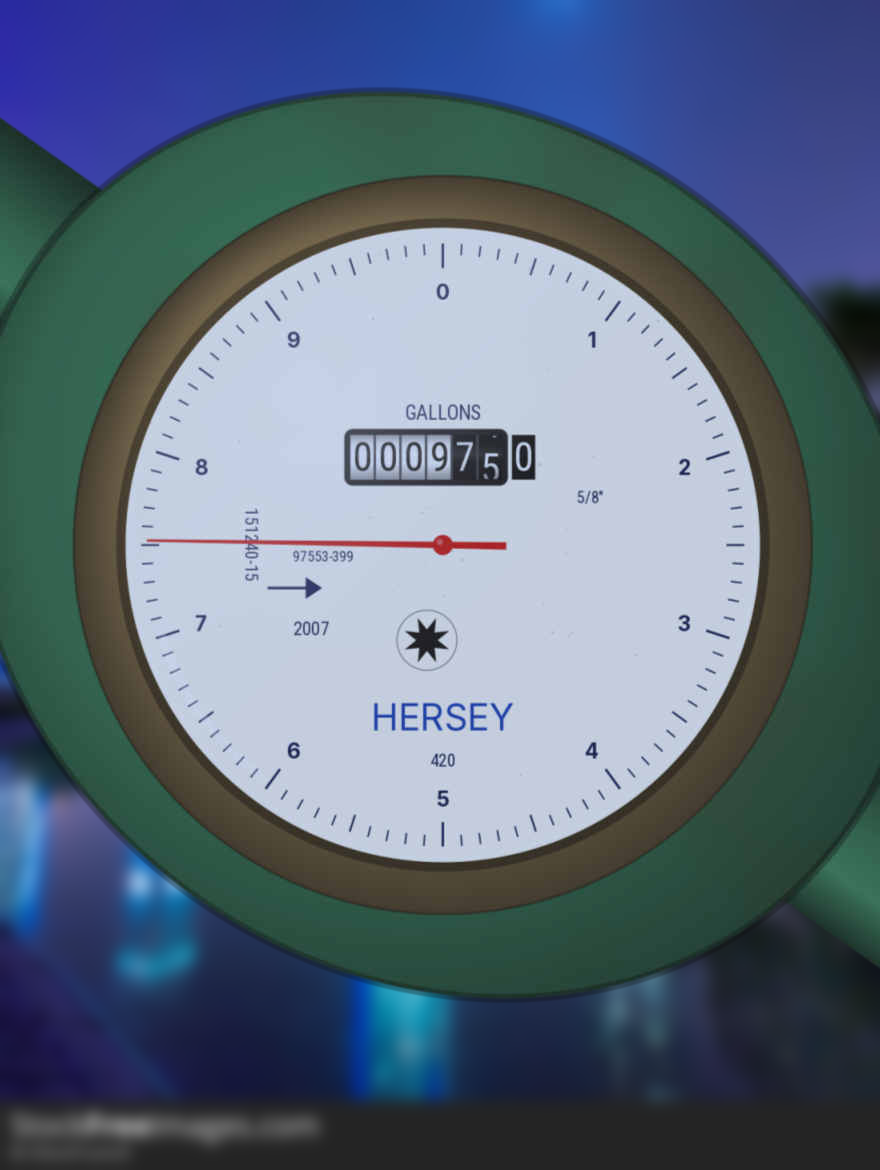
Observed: 9747.5 gal
